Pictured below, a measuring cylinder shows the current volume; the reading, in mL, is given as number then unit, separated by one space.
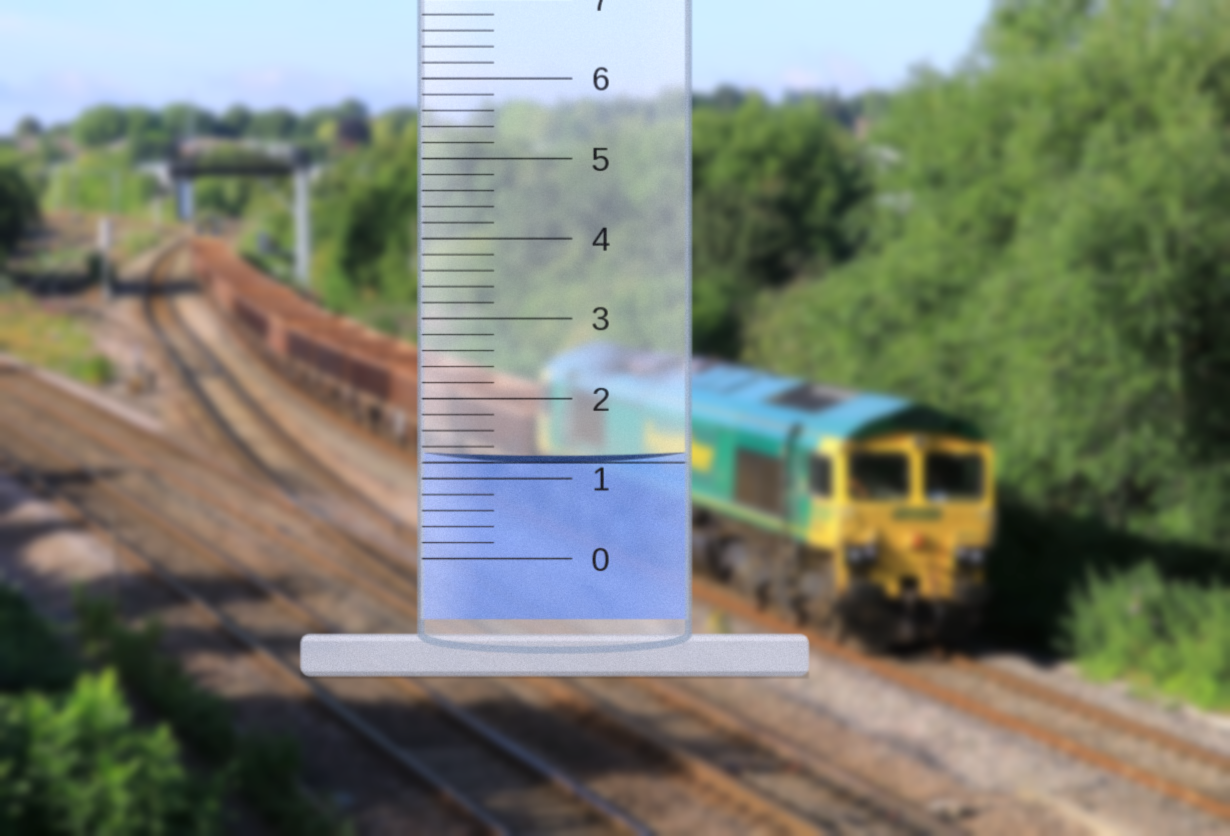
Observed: 1.2 mL
